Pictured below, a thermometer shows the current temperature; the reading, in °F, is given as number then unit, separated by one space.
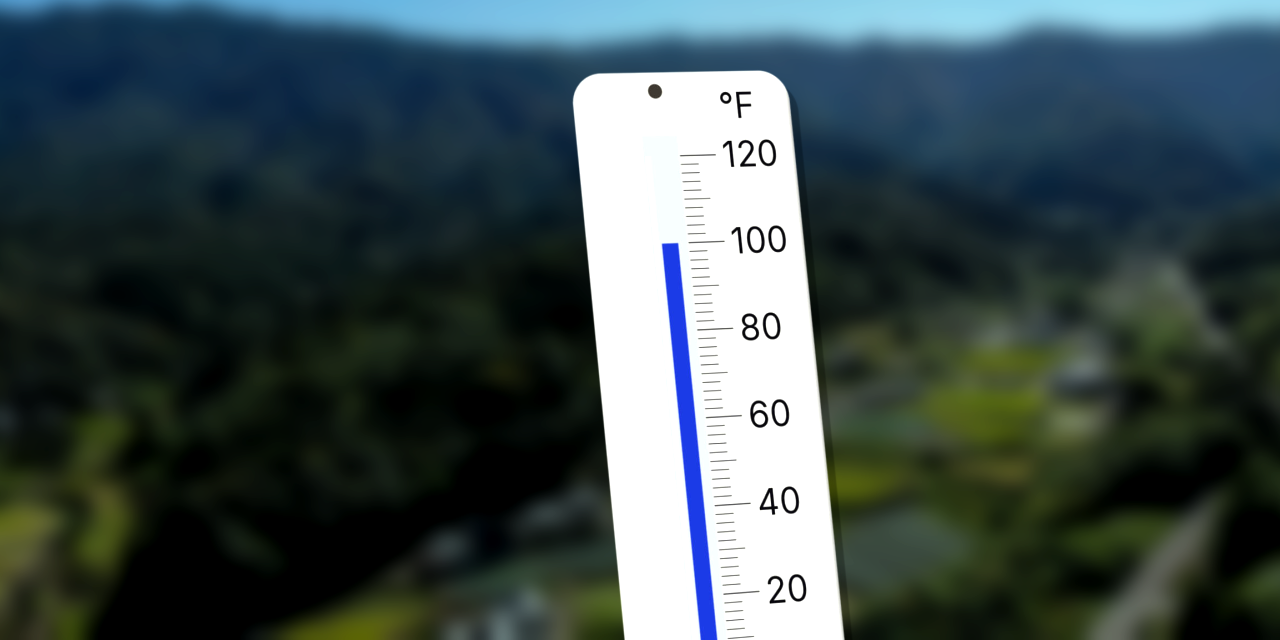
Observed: 100 °F
